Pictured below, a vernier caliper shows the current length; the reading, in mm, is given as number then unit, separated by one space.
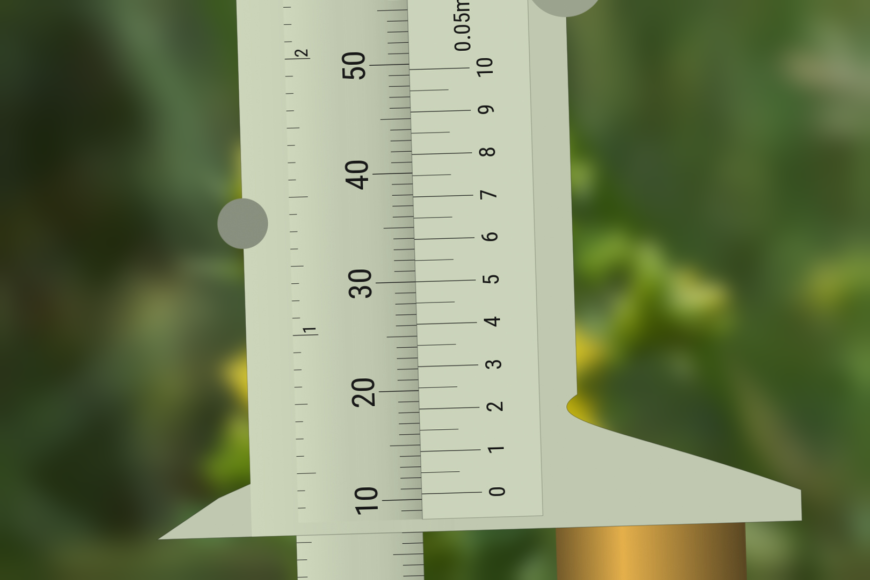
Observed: 10.5 mm
